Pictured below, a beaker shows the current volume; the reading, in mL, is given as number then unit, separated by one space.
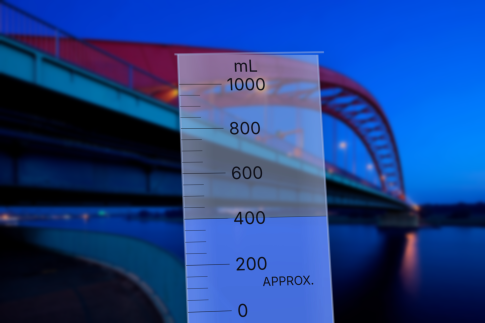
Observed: 400 mL
